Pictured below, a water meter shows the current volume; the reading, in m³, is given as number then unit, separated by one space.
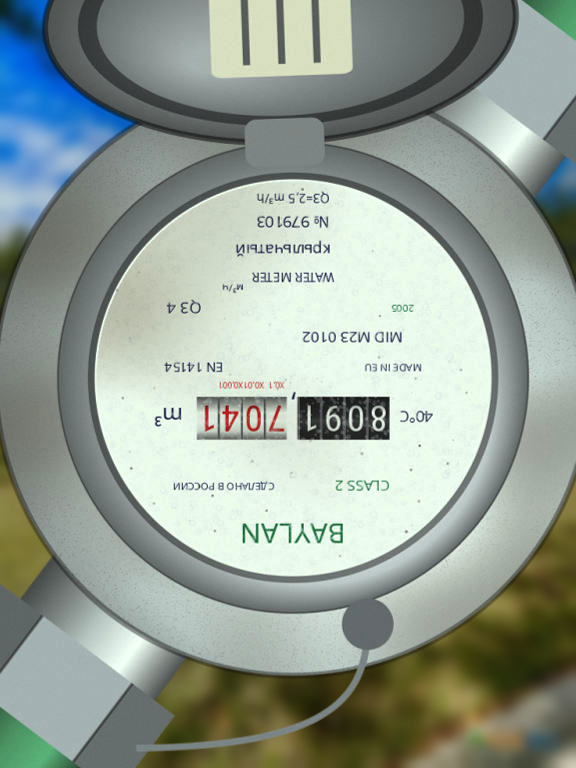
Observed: 8091.7041 m³
